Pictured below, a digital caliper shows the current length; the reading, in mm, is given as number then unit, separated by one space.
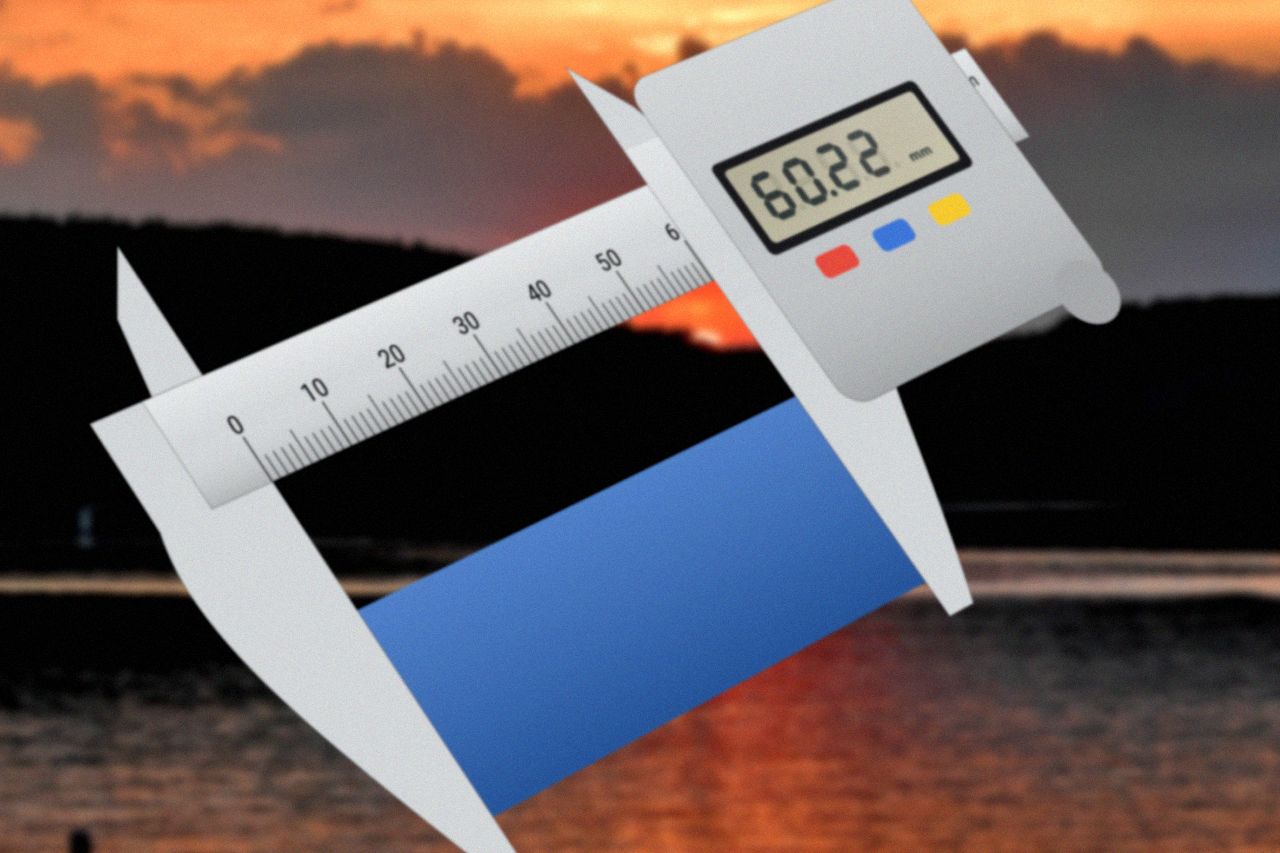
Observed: 60.22 mm
